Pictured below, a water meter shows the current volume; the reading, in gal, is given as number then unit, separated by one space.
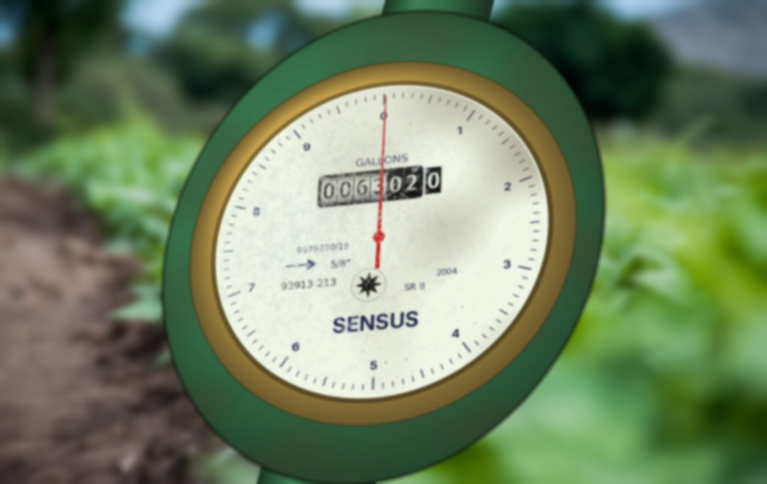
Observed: 63020.0 gal
